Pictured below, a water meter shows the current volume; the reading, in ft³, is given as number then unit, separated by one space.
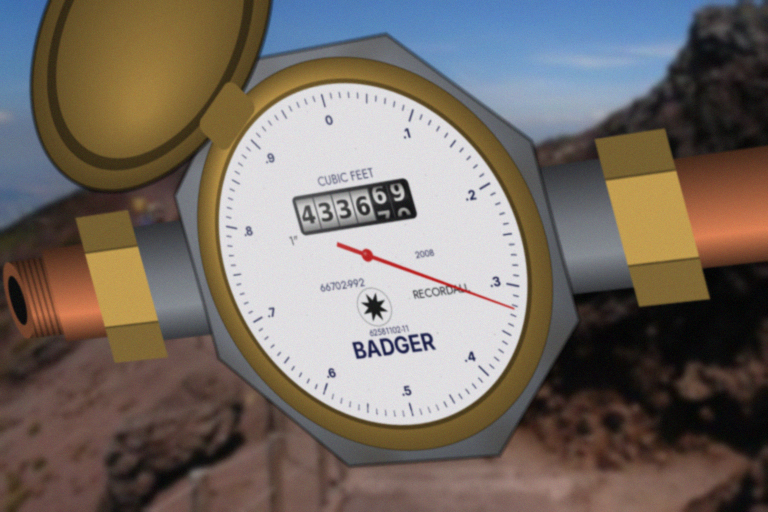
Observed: 433669.32 ft³
